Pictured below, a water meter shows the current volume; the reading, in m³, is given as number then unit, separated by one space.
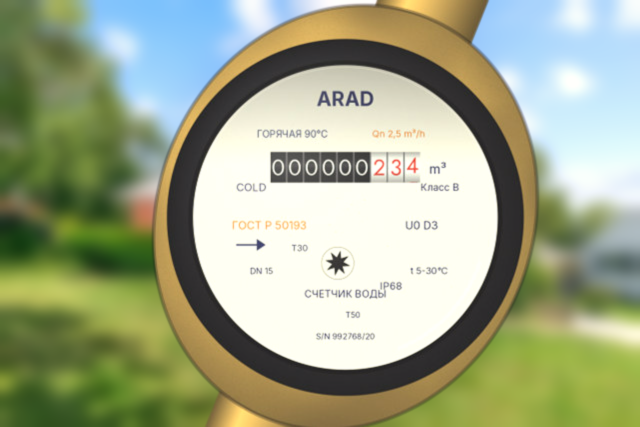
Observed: 0.234 m³
